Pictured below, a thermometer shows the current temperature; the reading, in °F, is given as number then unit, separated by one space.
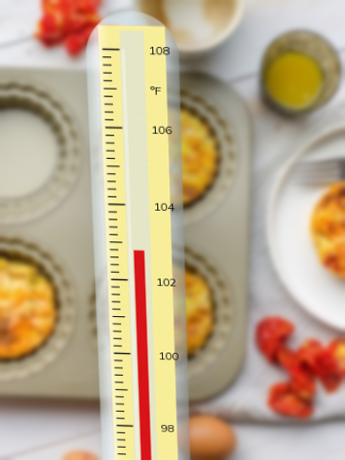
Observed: 102.8 °F
